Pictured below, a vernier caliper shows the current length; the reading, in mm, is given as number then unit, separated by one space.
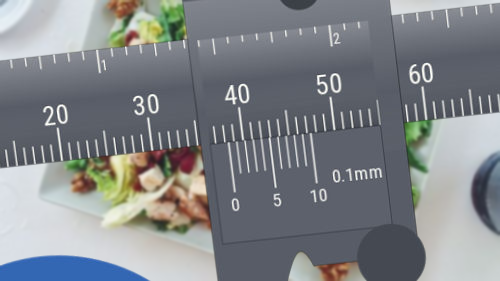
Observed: 38.4 mm
